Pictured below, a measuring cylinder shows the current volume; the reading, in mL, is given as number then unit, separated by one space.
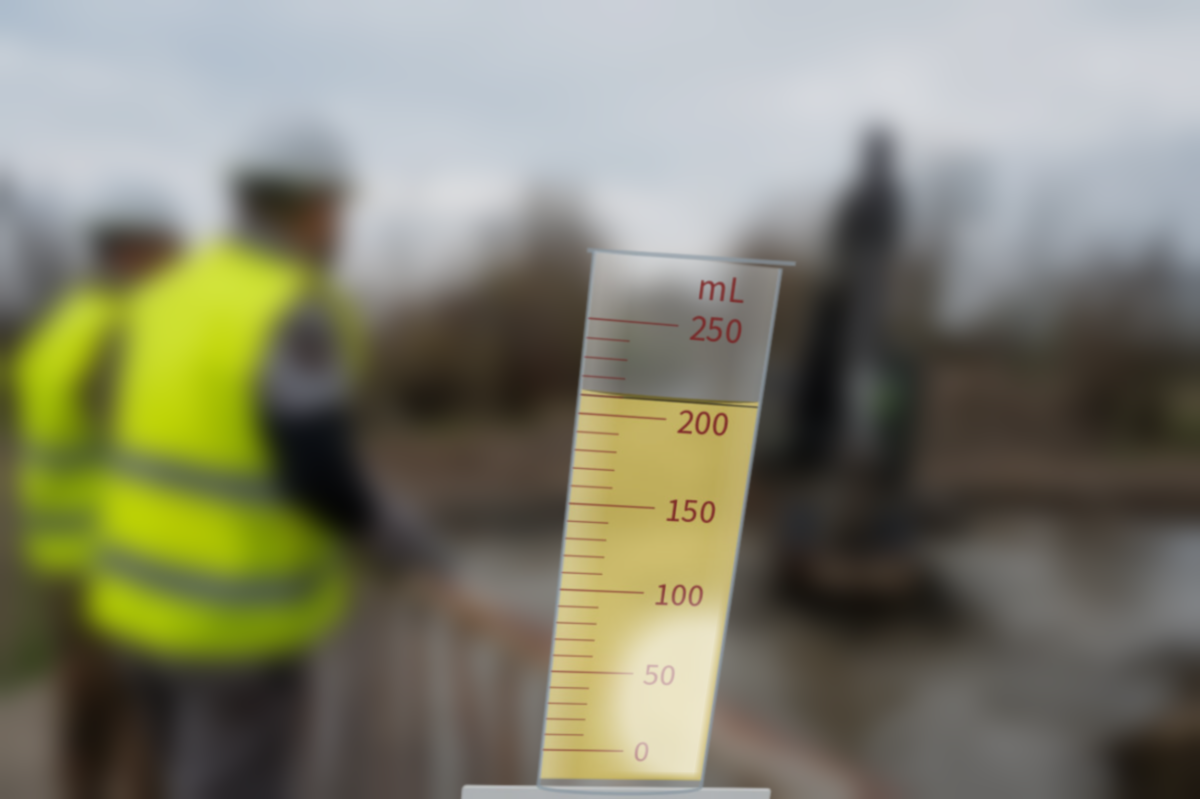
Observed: 210 mL
